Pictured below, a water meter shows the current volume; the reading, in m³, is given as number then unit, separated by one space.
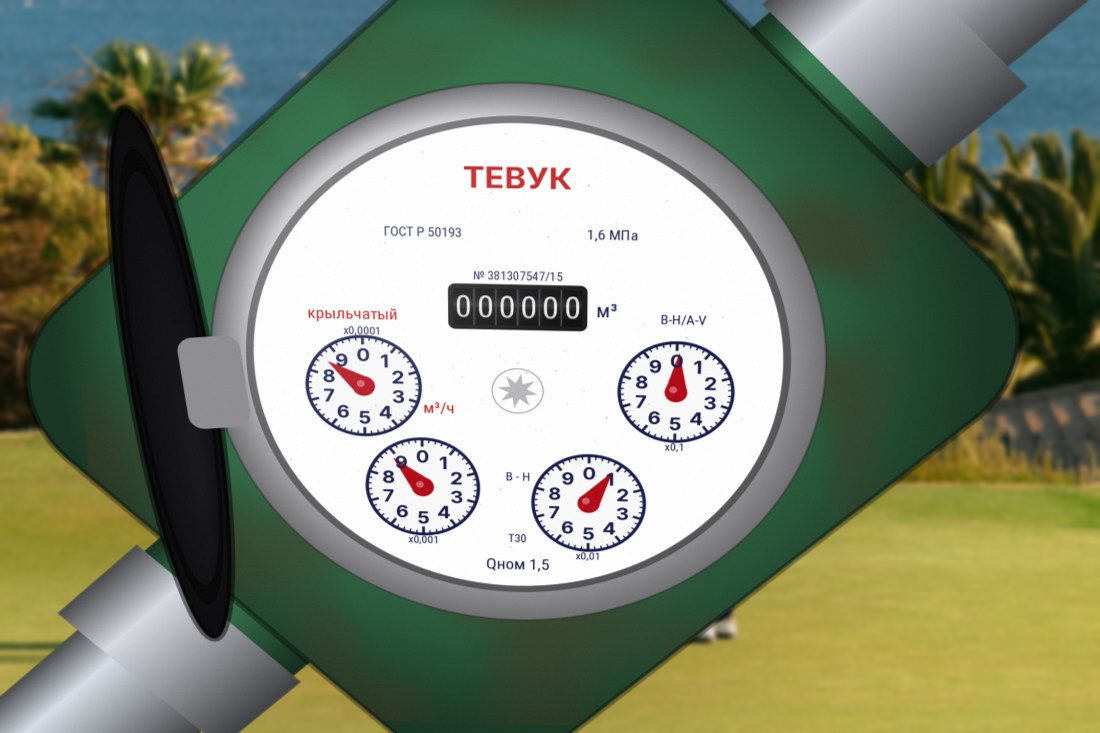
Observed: 0.0088 m³
